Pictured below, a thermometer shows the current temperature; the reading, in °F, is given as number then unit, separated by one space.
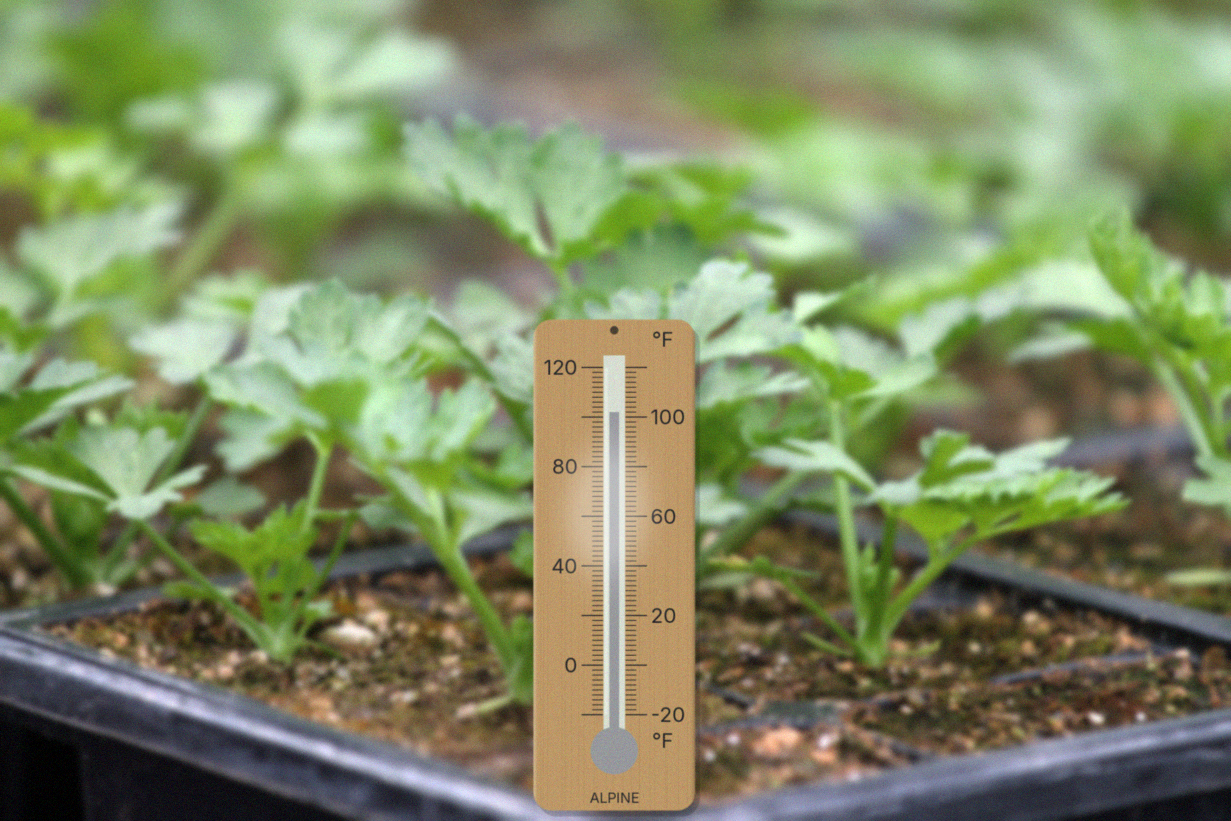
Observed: 102 °F
